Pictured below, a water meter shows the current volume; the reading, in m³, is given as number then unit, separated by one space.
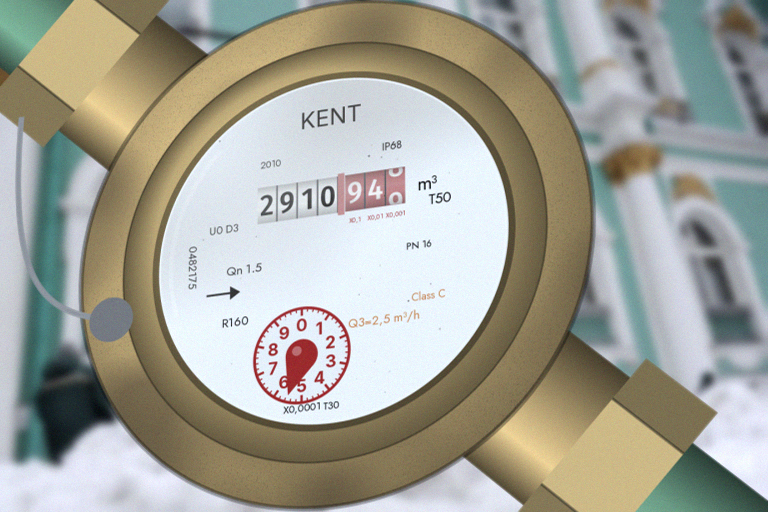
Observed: 2910.9485 m³
